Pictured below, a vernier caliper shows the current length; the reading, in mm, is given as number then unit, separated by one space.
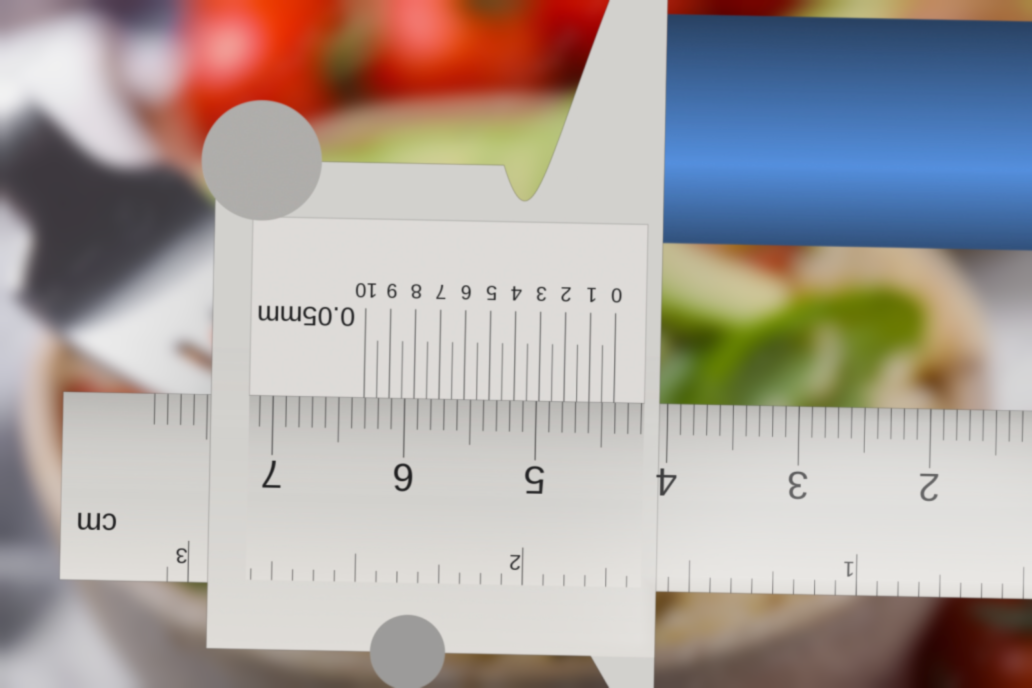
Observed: 44.1 mm
